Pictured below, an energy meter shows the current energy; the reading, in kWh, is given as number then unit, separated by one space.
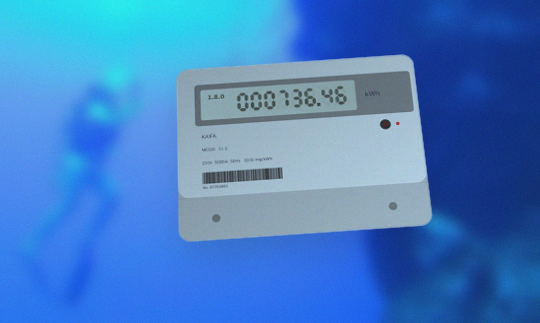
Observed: 736.46 kWh
